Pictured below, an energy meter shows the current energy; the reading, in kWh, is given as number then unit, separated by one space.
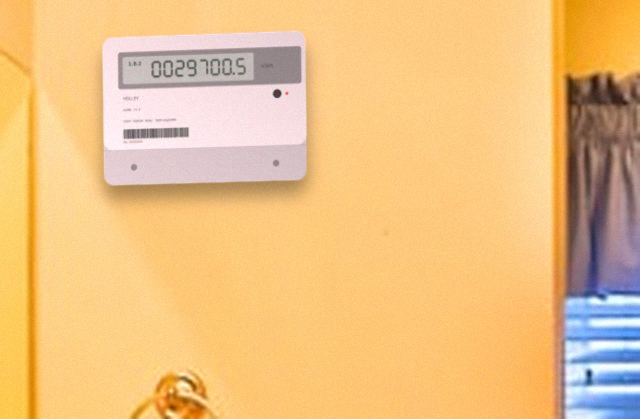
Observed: 29700.5 kWh
